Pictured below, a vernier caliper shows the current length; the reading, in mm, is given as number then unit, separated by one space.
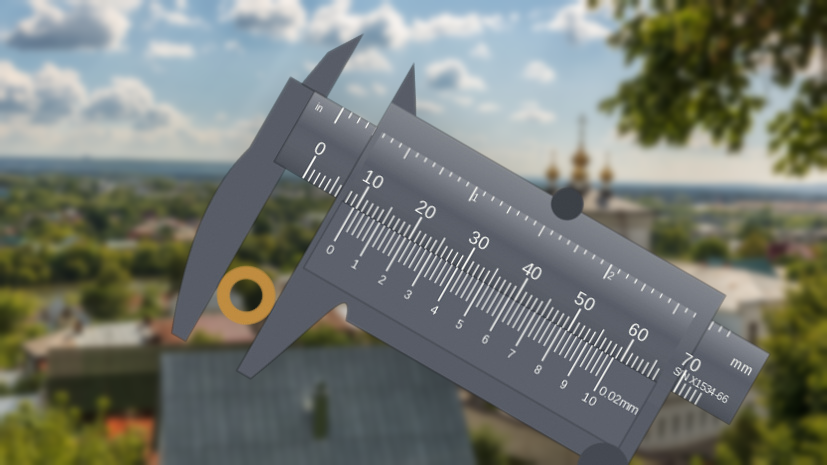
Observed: 9.6 mm
